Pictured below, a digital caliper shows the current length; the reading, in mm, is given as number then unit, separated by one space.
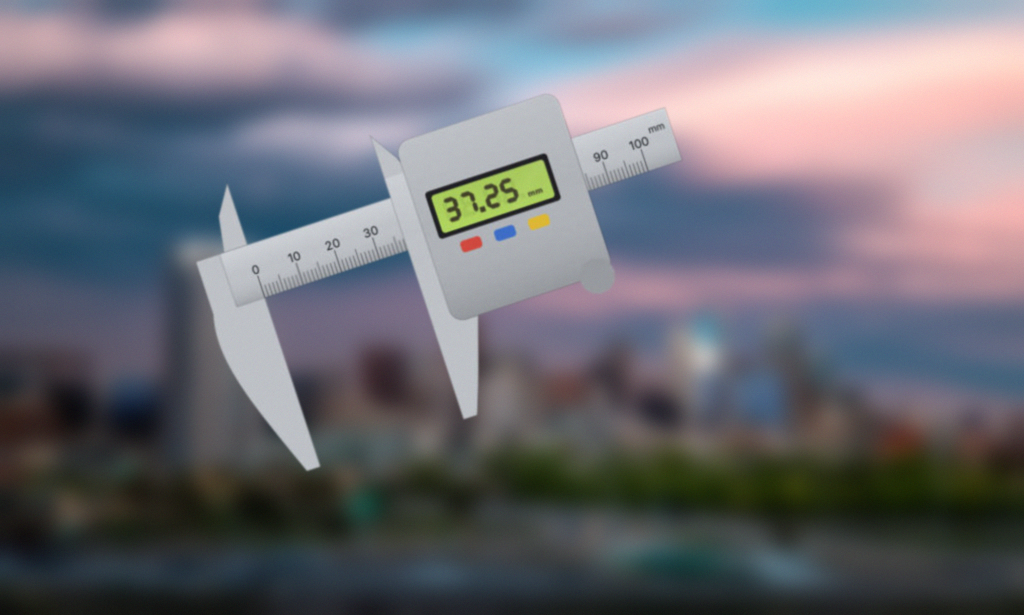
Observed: 37.25 mm
